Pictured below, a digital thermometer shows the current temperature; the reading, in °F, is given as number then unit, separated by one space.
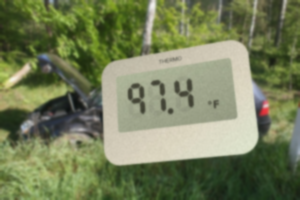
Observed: 97.4 °F
